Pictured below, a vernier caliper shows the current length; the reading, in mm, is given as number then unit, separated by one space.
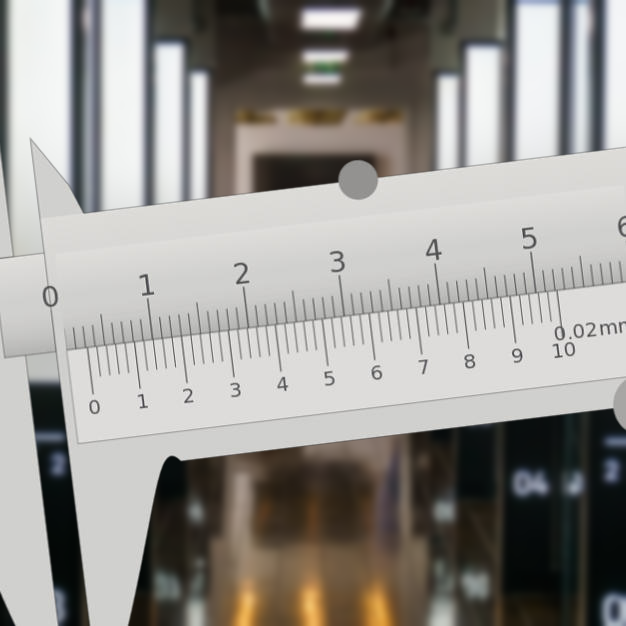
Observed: 3.2 mm
